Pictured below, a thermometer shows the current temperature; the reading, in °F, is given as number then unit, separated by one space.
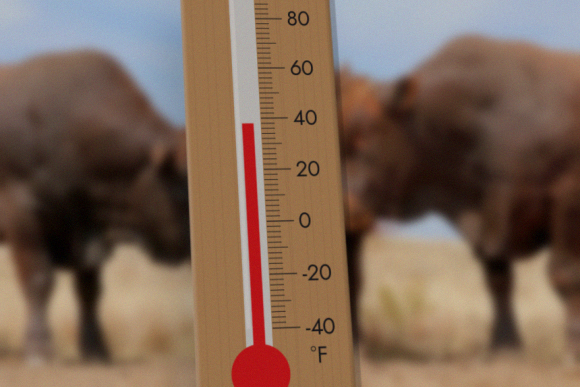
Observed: 38 °F
